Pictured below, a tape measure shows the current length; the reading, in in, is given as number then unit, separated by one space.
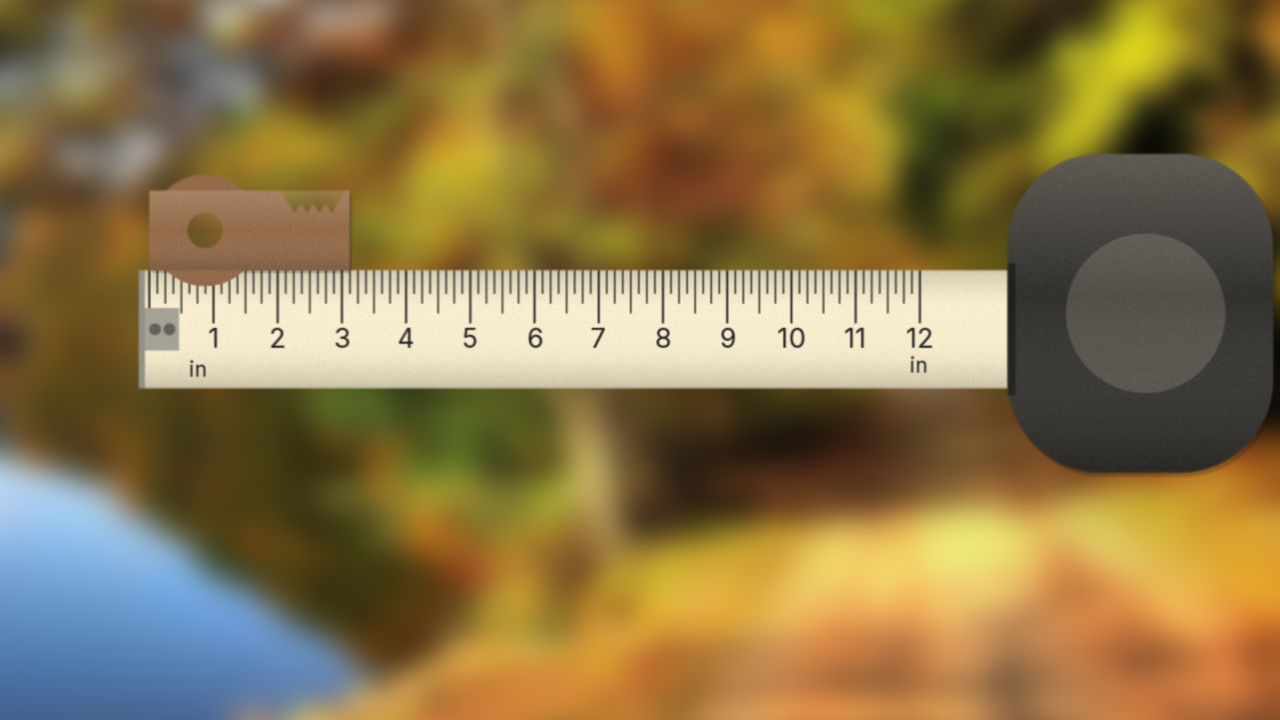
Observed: 3.125 in
